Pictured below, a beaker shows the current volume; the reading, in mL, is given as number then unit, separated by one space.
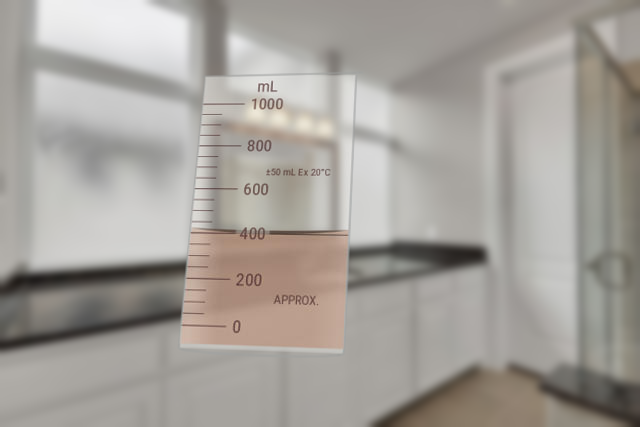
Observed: 400 mL
